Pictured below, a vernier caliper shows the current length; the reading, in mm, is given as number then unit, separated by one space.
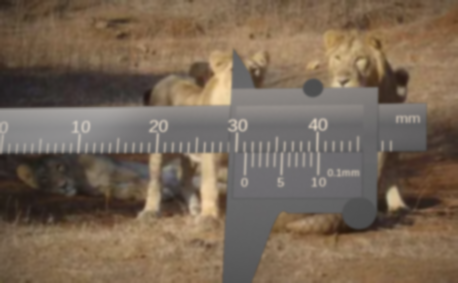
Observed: 31.2 mm
